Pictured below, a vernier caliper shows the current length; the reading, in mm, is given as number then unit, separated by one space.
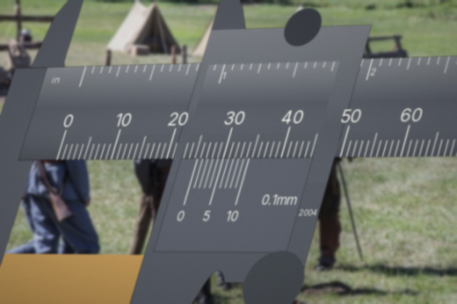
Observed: 25.5 mm
